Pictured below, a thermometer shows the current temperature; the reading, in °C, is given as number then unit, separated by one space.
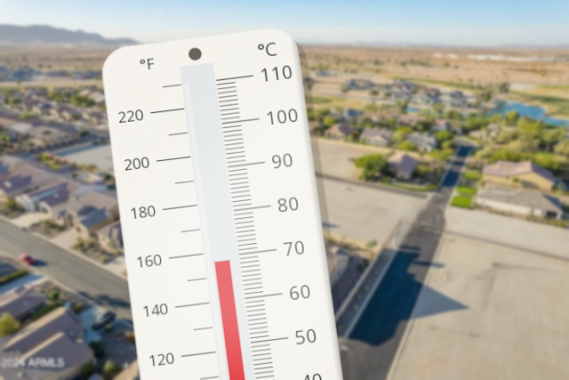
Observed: 69 °C
